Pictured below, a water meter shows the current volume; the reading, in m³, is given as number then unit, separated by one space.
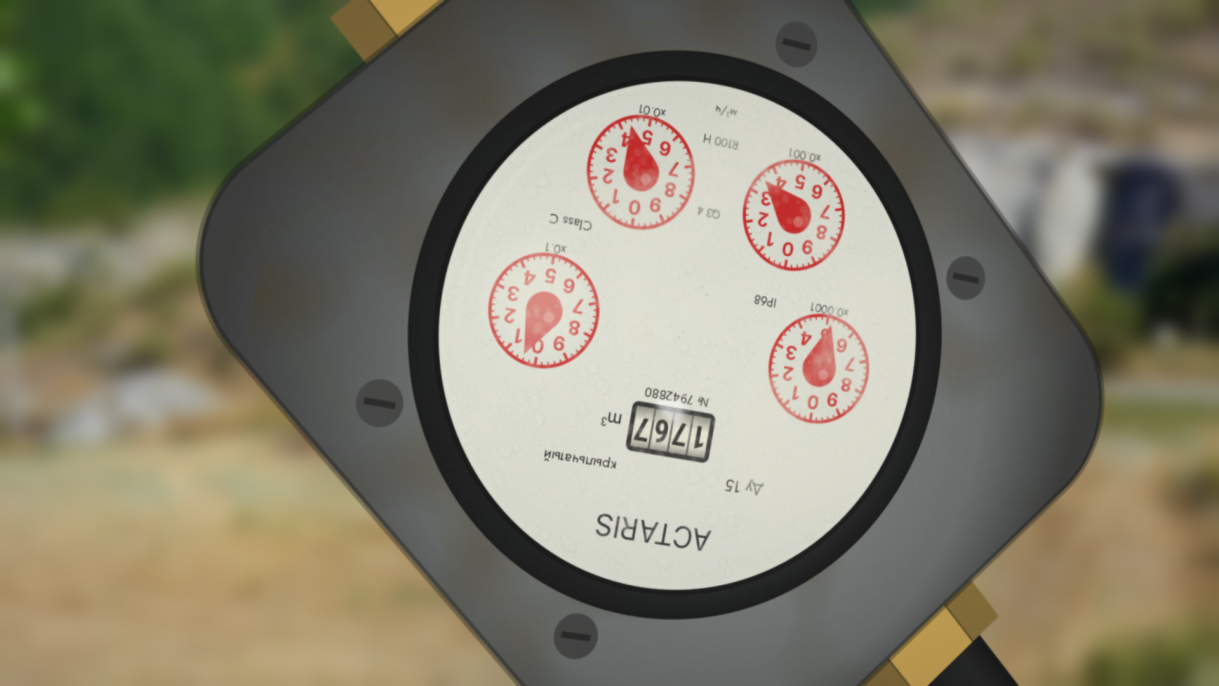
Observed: 1767.0435 m³
